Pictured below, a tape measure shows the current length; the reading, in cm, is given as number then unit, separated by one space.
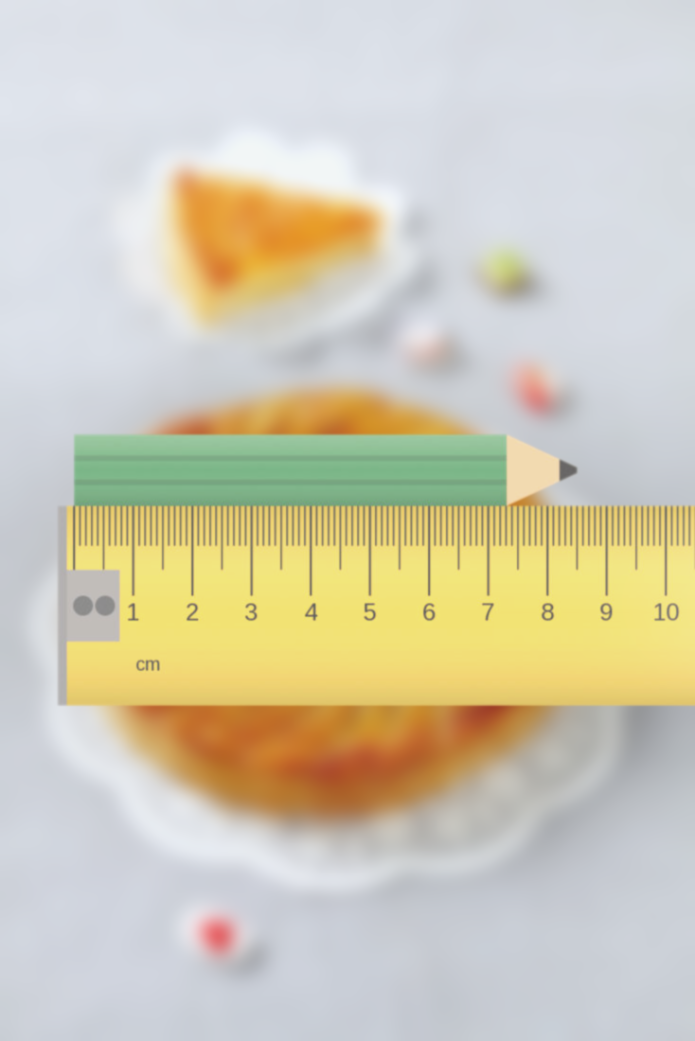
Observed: 8.5 cm
